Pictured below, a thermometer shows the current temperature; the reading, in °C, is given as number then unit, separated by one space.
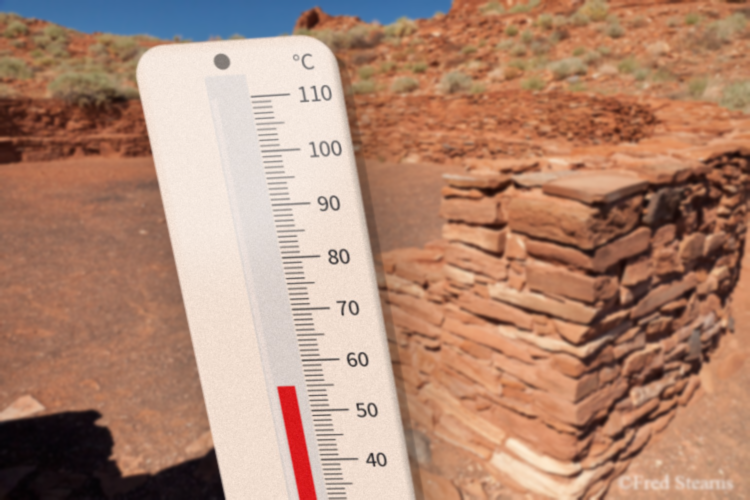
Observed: 55 °C
